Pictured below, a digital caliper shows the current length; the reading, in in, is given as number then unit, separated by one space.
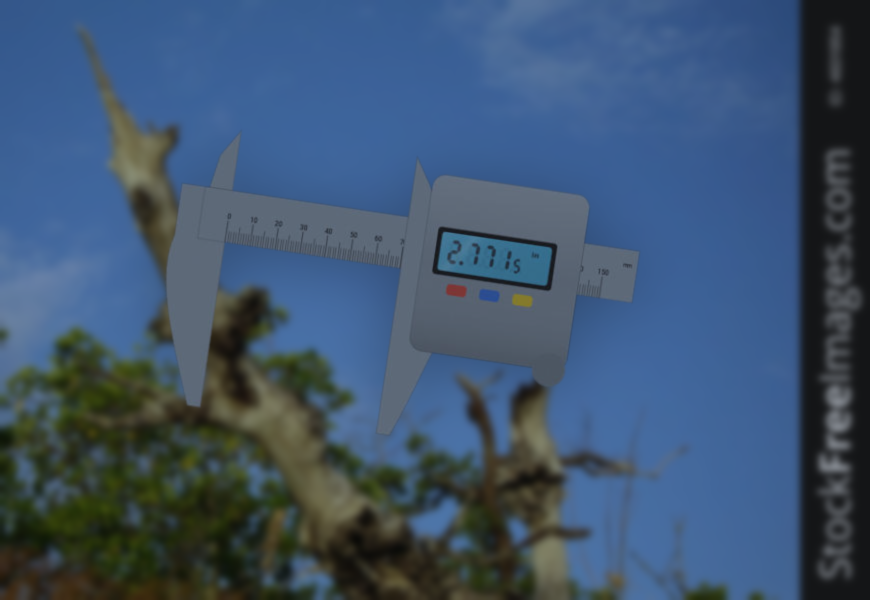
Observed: 2.7715 in
